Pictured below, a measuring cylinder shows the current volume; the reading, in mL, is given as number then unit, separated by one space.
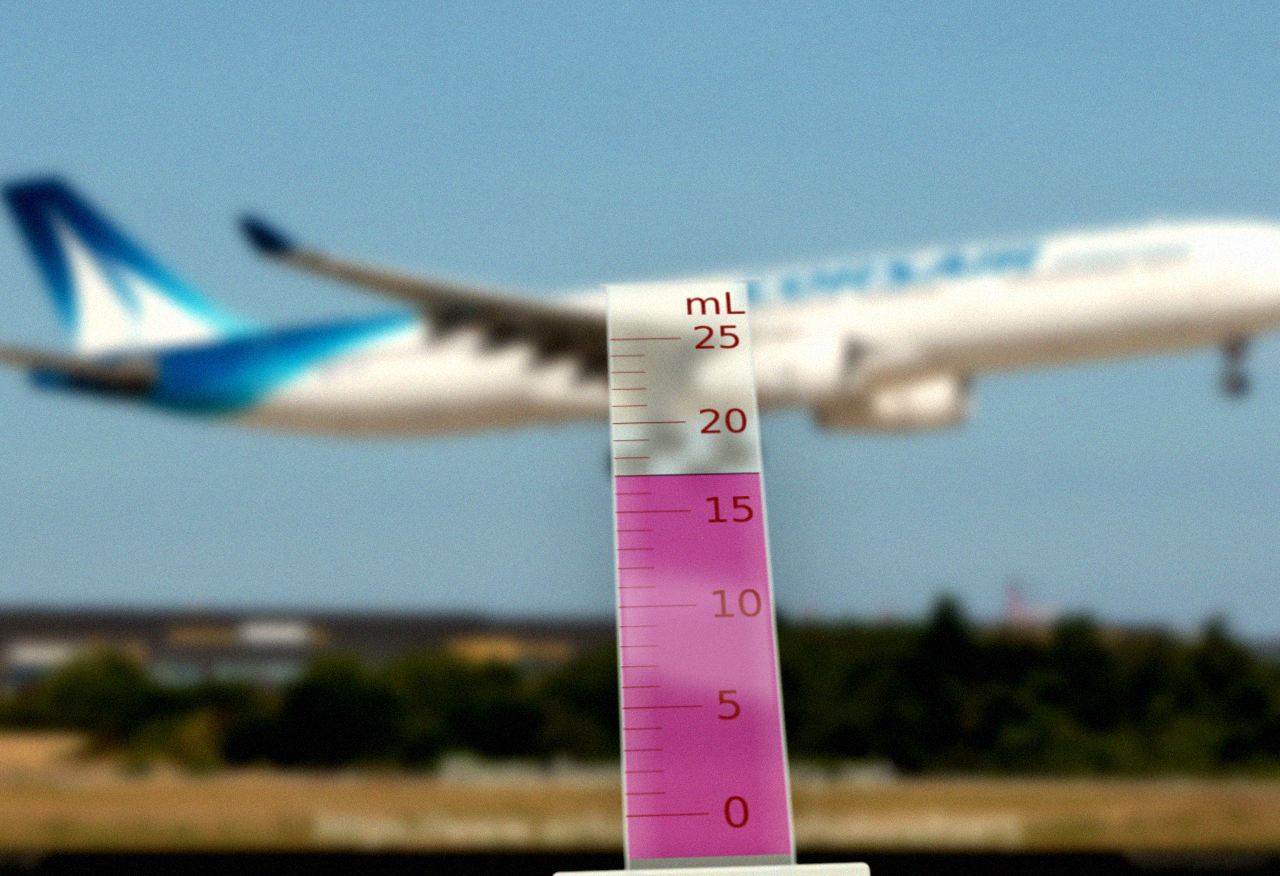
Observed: 17 mL
